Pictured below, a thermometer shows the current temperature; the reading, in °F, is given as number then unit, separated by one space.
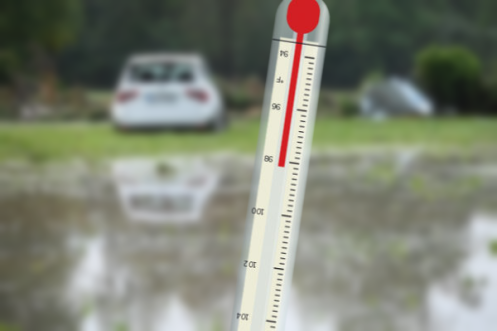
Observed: 98.2 °F
